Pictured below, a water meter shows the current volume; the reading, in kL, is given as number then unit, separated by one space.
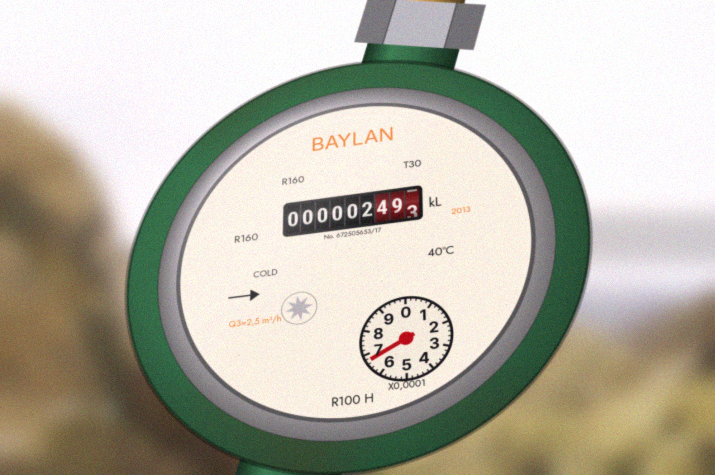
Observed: 2.4926 kL
